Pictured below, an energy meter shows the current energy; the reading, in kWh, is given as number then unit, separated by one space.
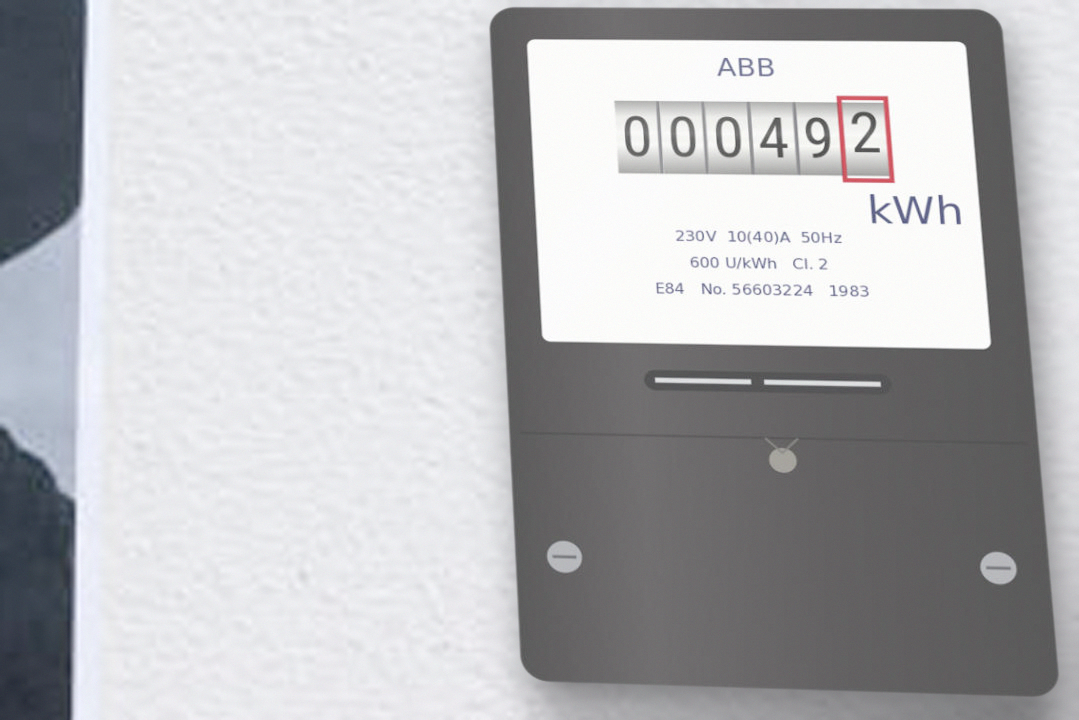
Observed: 49.2 kWh
